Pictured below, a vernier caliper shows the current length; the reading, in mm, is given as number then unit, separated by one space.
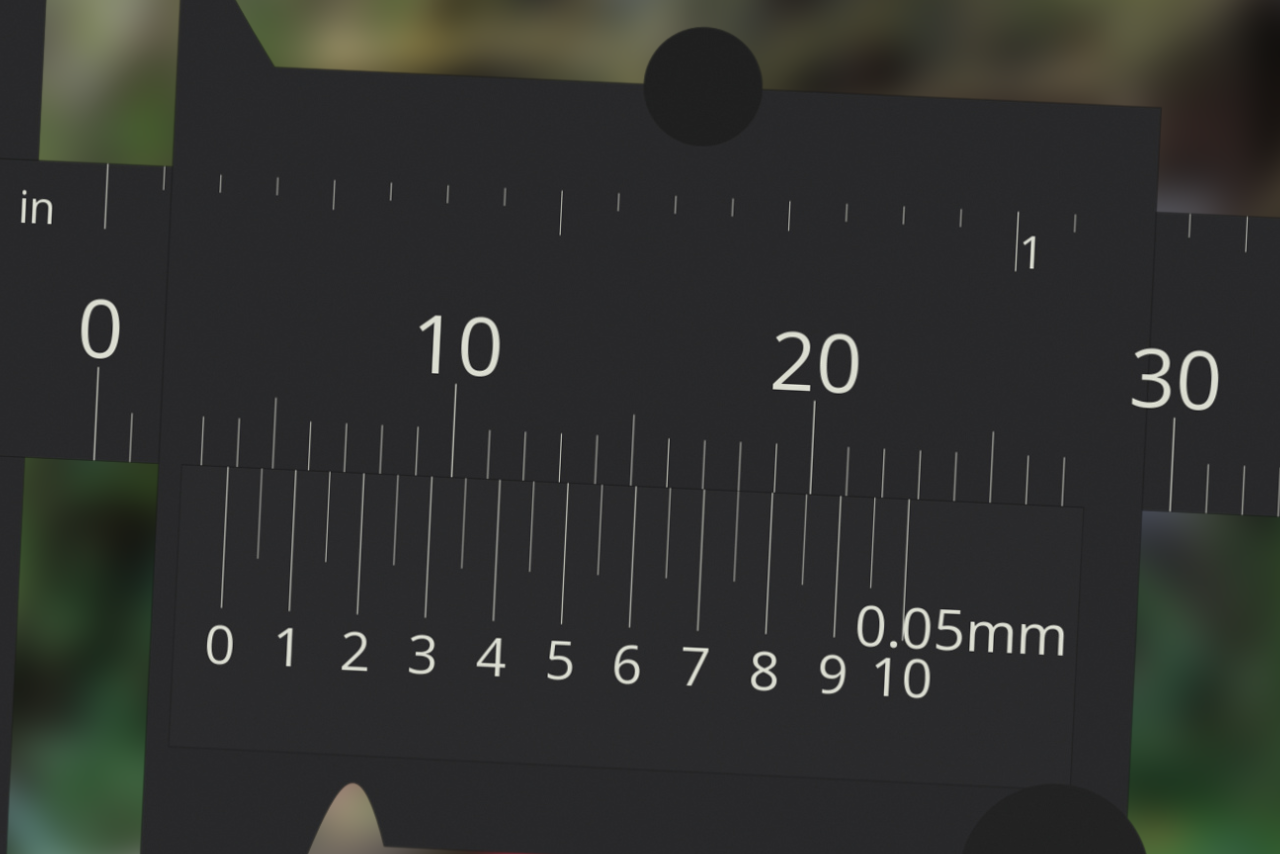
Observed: 3.75 mm
